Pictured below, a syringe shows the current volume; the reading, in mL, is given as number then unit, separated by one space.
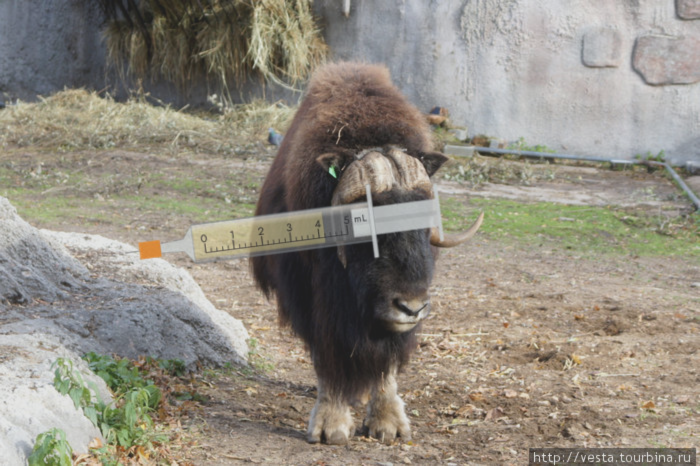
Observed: 4.2 mL
